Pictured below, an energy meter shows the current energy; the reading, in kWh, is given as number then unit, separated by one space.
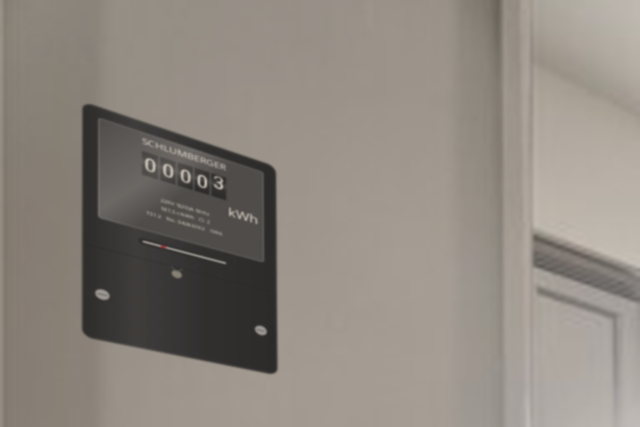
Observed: 3 kWh
